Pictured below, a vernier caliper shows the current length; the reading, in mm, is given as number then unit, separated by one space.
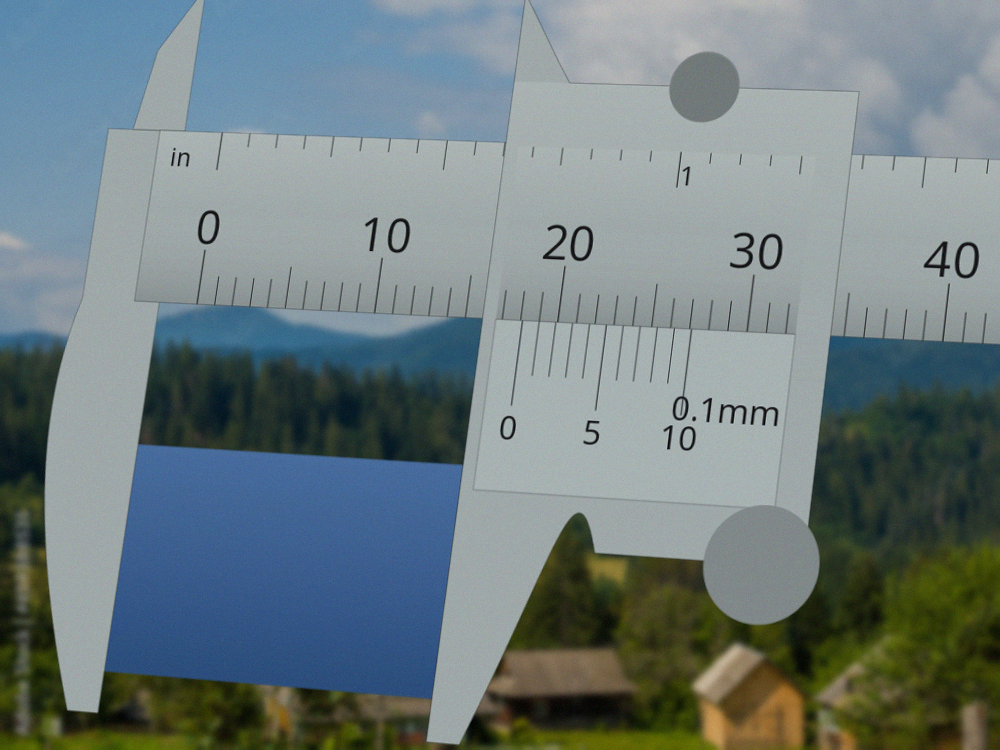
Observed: 18.1 mm
